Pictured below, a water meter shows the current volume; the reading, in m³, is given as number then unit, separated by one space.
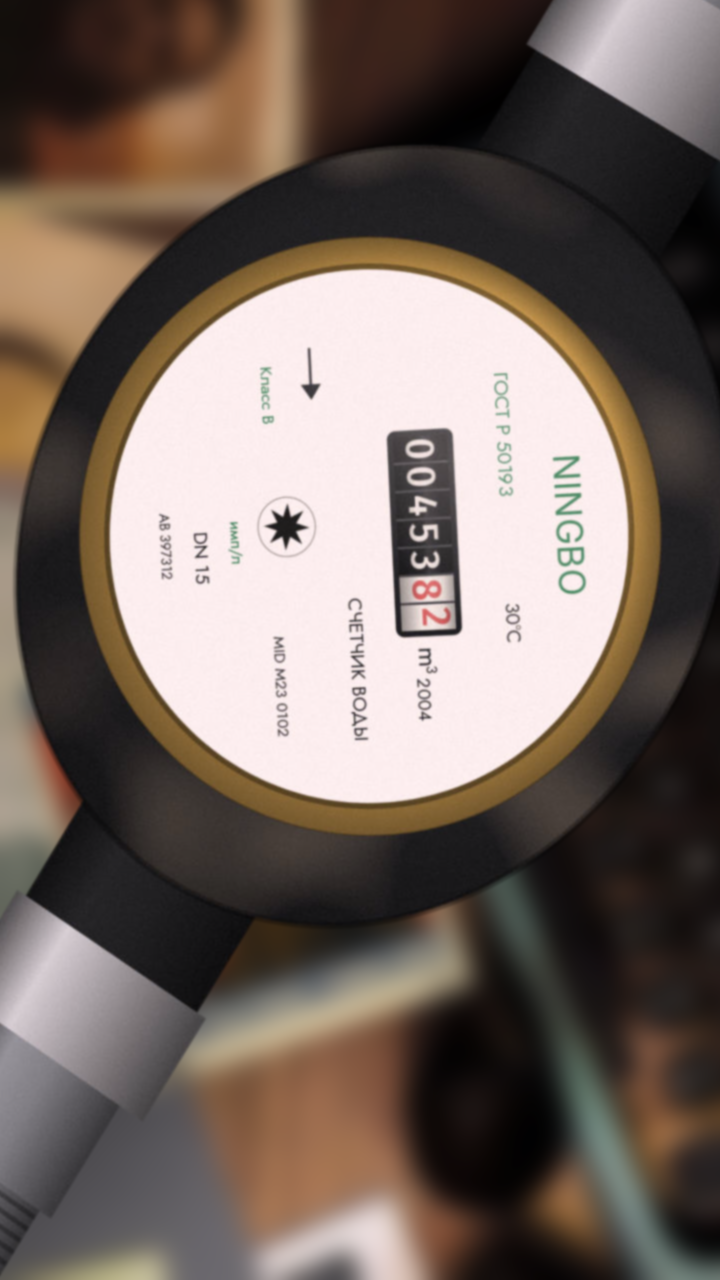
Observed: 453.82 m³
